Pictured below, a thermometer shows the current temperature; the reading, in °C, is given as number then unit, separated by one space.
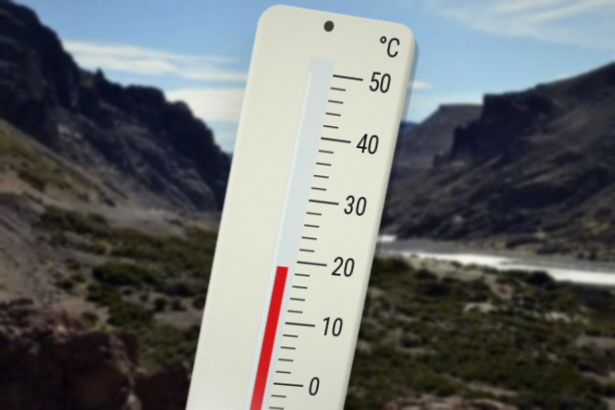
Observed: 19 °C
